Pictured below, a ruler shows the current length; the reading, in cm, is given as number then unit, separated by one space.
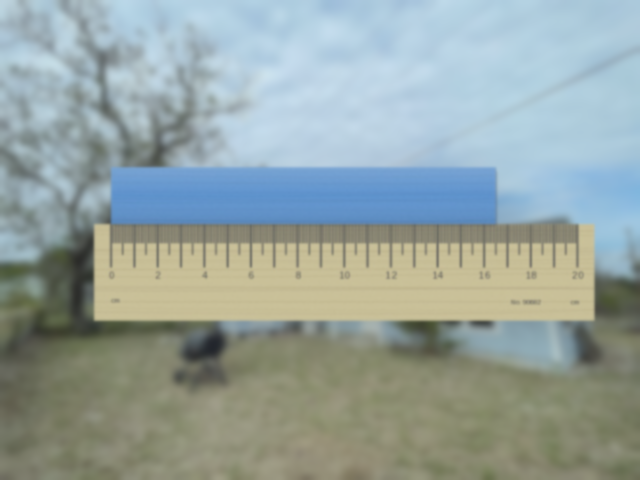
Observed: 16.5 cm
